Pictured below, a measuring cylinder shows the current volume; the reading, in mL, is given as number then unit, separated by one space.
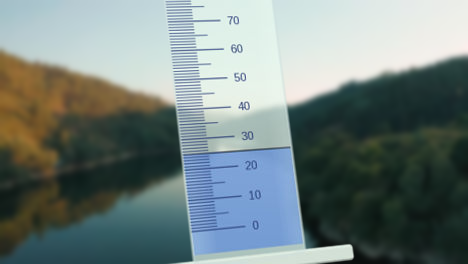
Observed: 25 mL
